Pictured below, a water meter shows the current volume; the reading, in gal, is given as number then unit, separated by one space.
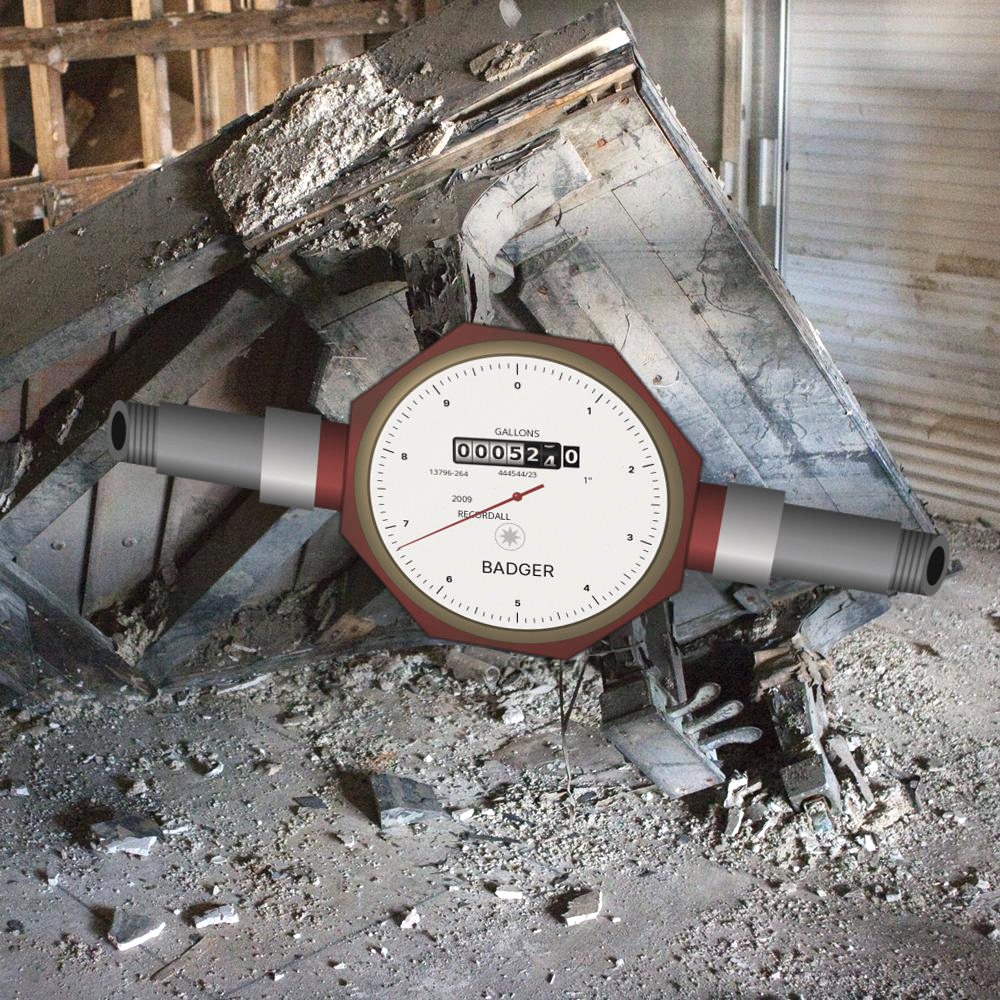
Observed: 5236.7 gal
